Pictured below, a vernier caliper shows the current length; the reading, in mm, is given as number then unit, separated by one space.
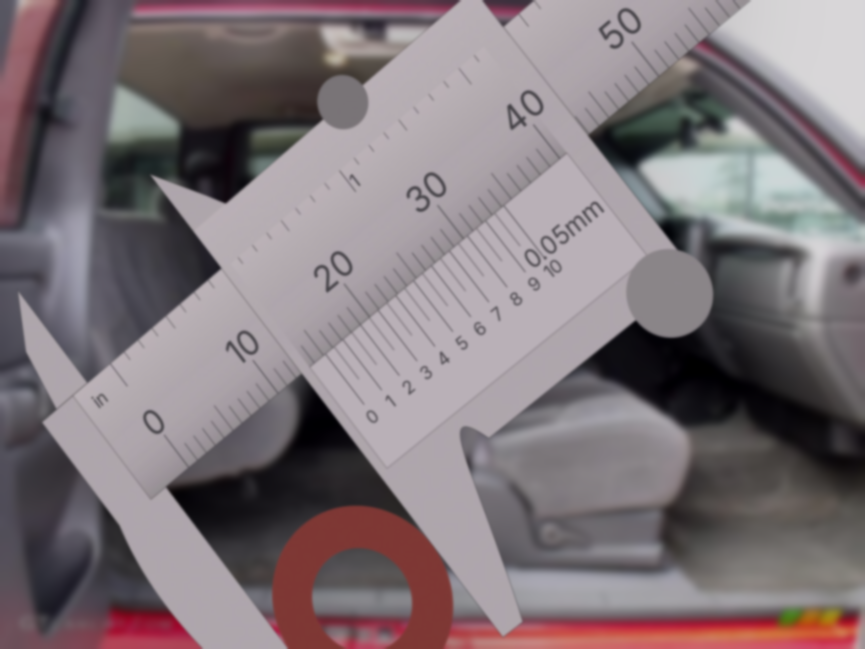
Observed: 15.2 mm
